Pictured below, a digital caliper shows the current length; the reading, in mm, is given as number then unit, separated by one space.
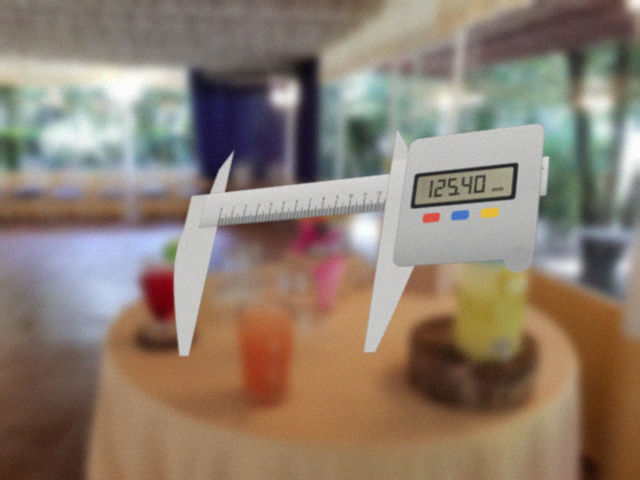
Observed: 125.40 mm
